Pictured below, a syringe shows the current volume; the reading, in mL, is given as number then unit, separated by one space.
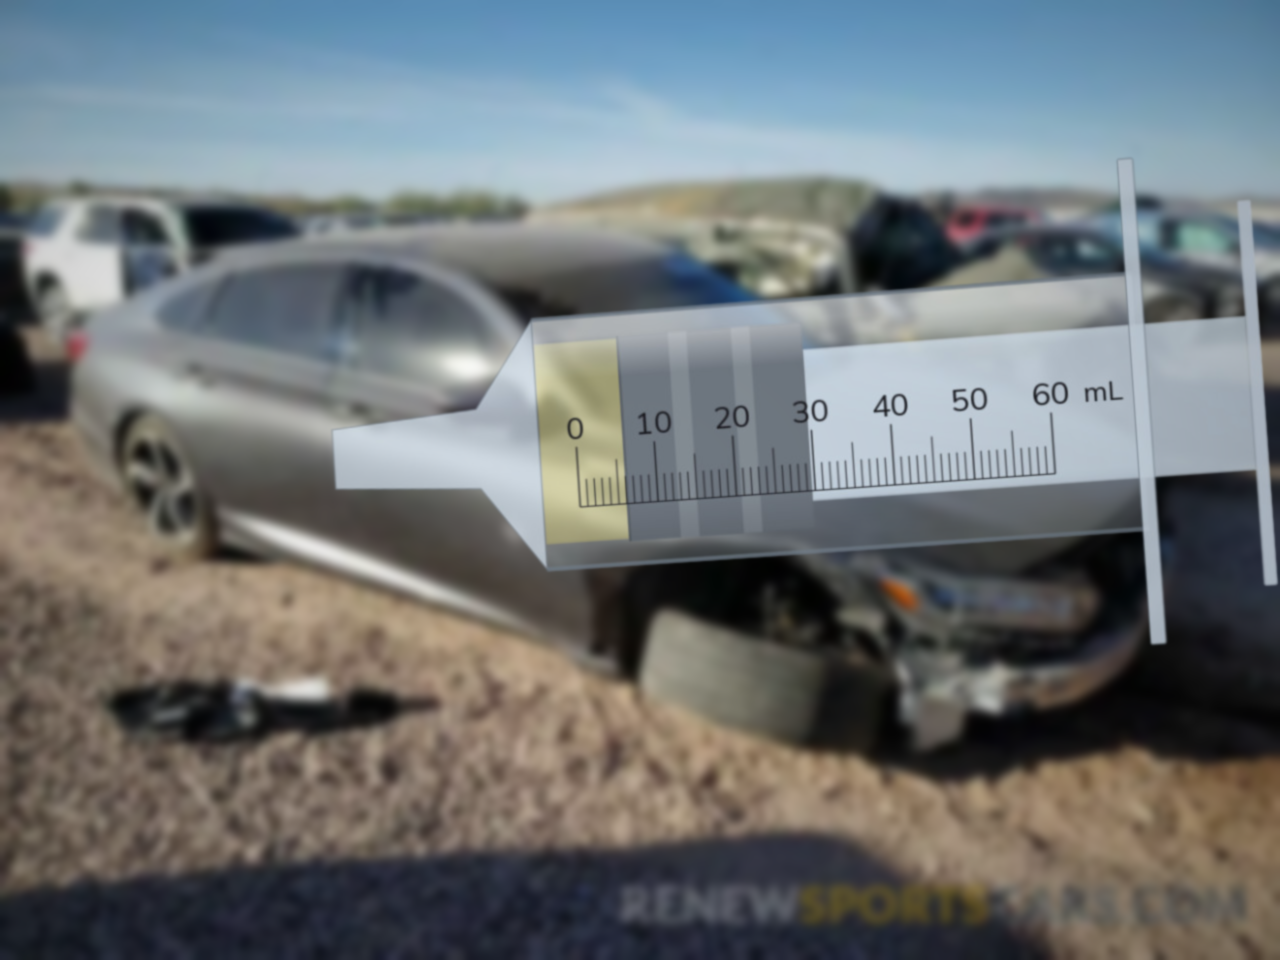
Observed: 6 mL
